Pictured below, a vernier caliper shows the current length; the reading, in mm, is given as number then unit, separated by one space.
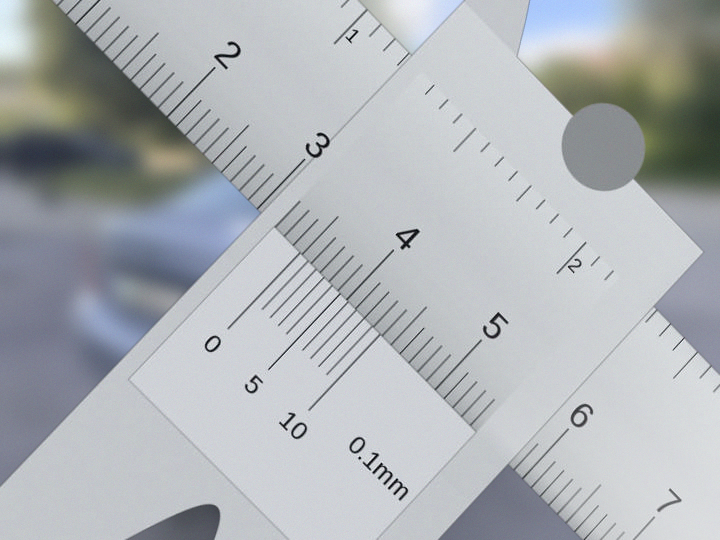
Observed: 34.8 mm
